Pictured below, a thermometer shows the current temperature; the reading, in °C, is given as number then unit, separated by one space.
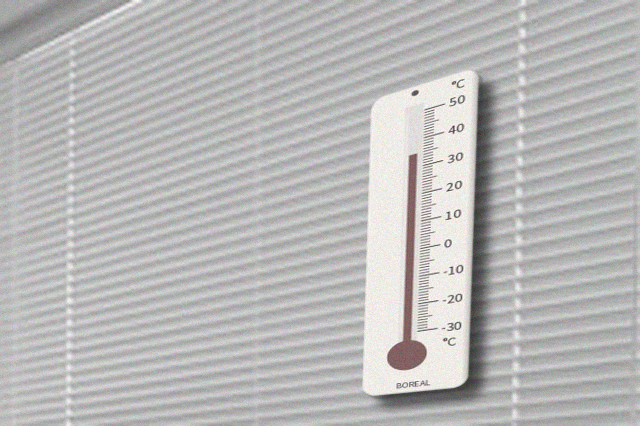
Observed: 35 °C
